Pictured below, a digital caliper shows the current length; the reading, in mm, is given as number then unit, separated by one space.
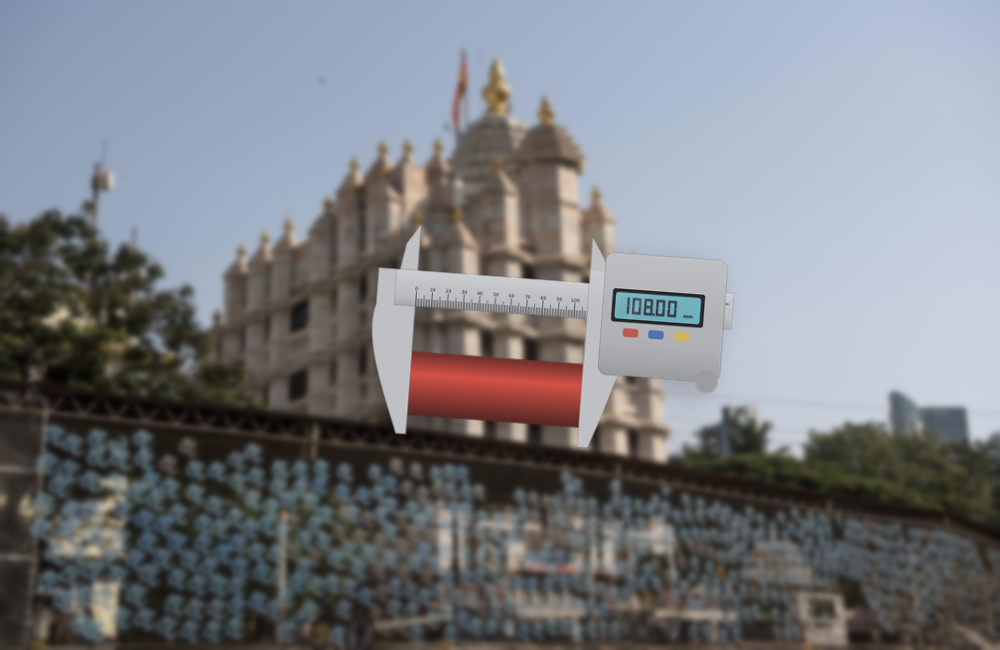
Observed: 108.00 mm
